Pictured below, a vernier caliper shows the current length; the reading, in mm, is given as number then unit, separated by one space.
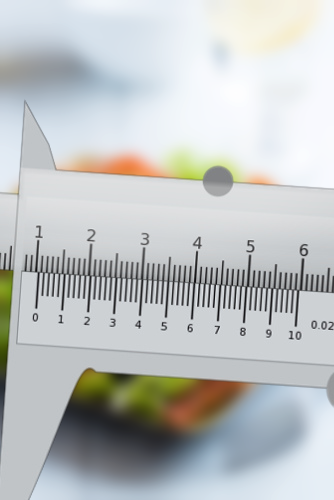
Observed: 10.5 mm
